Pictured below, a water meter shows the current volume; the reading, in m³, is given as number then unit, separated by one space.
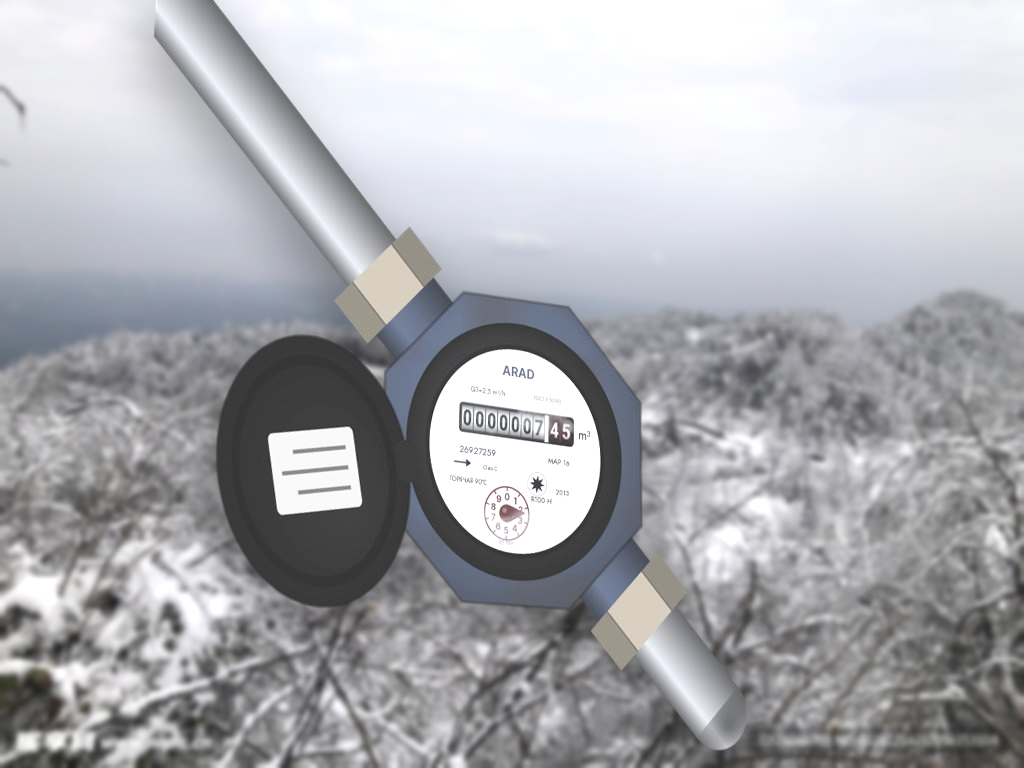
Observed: 7.452 m³
